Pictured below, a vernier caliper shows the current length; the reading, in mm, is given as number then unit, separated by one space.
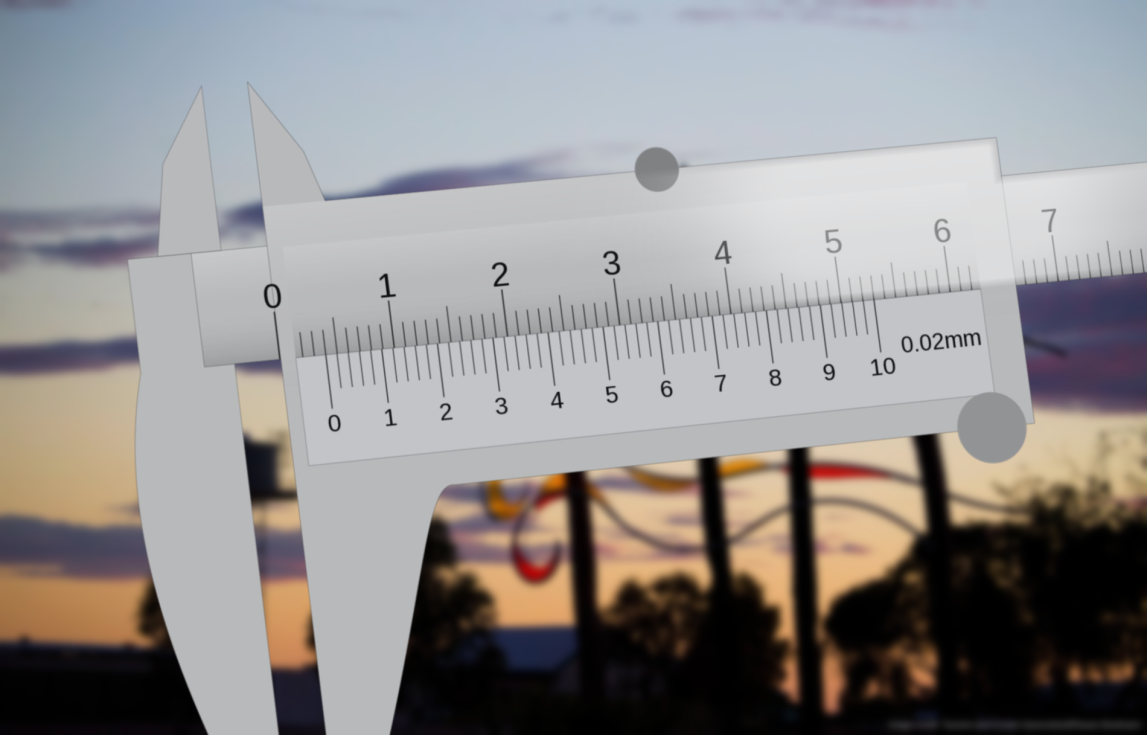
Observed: 4.0 mm
